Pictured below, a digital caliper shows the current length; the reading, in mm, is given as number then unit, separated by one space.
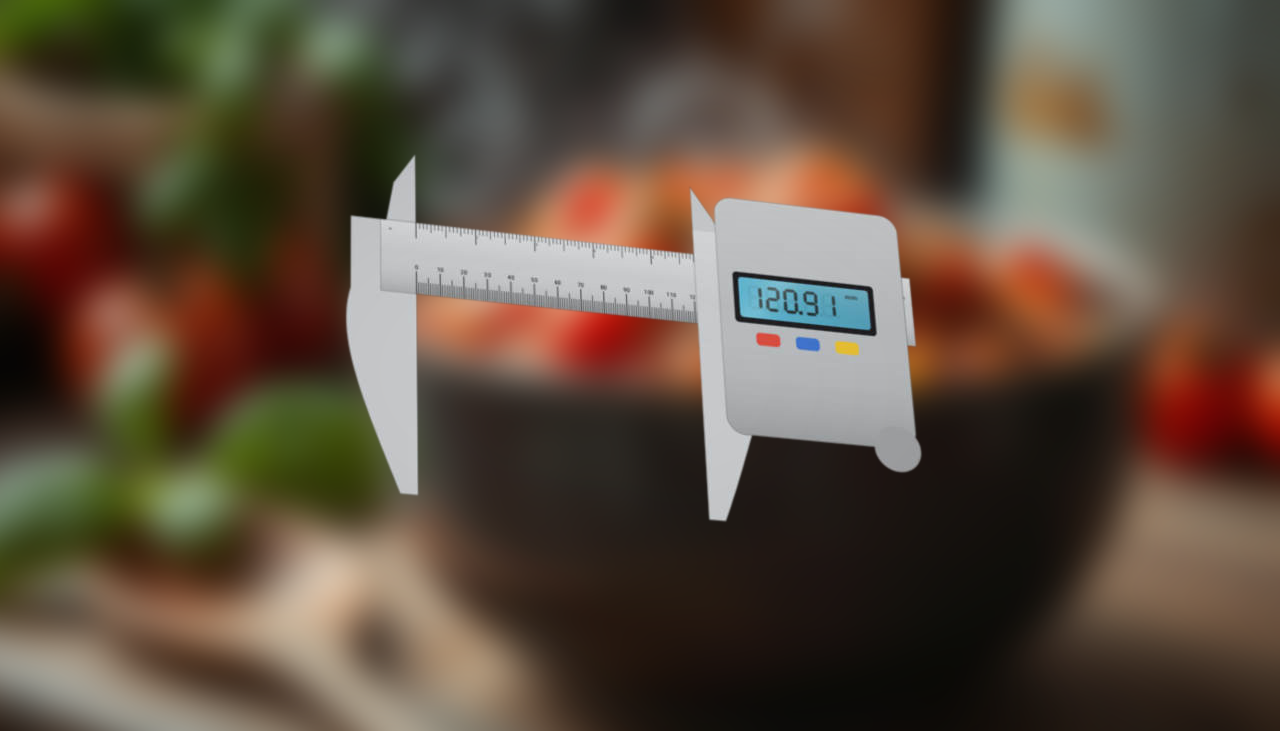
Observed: 120.91 mm
